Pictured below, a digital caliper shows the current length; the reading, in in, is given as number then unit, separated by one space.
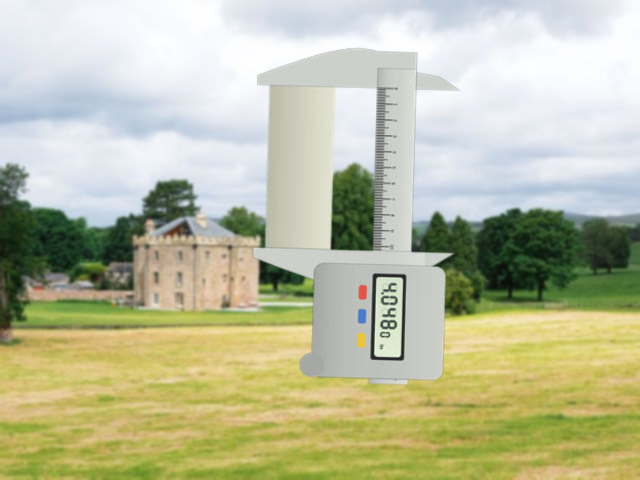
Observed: 4.0480 in
